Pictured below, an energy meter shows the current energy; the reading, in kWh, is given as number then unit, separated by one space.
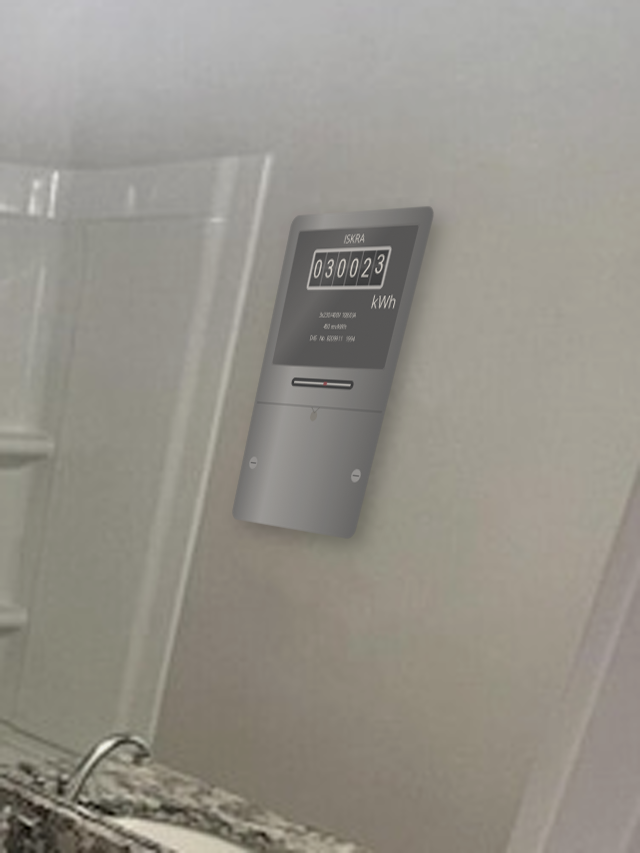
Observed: 30023 kWh
